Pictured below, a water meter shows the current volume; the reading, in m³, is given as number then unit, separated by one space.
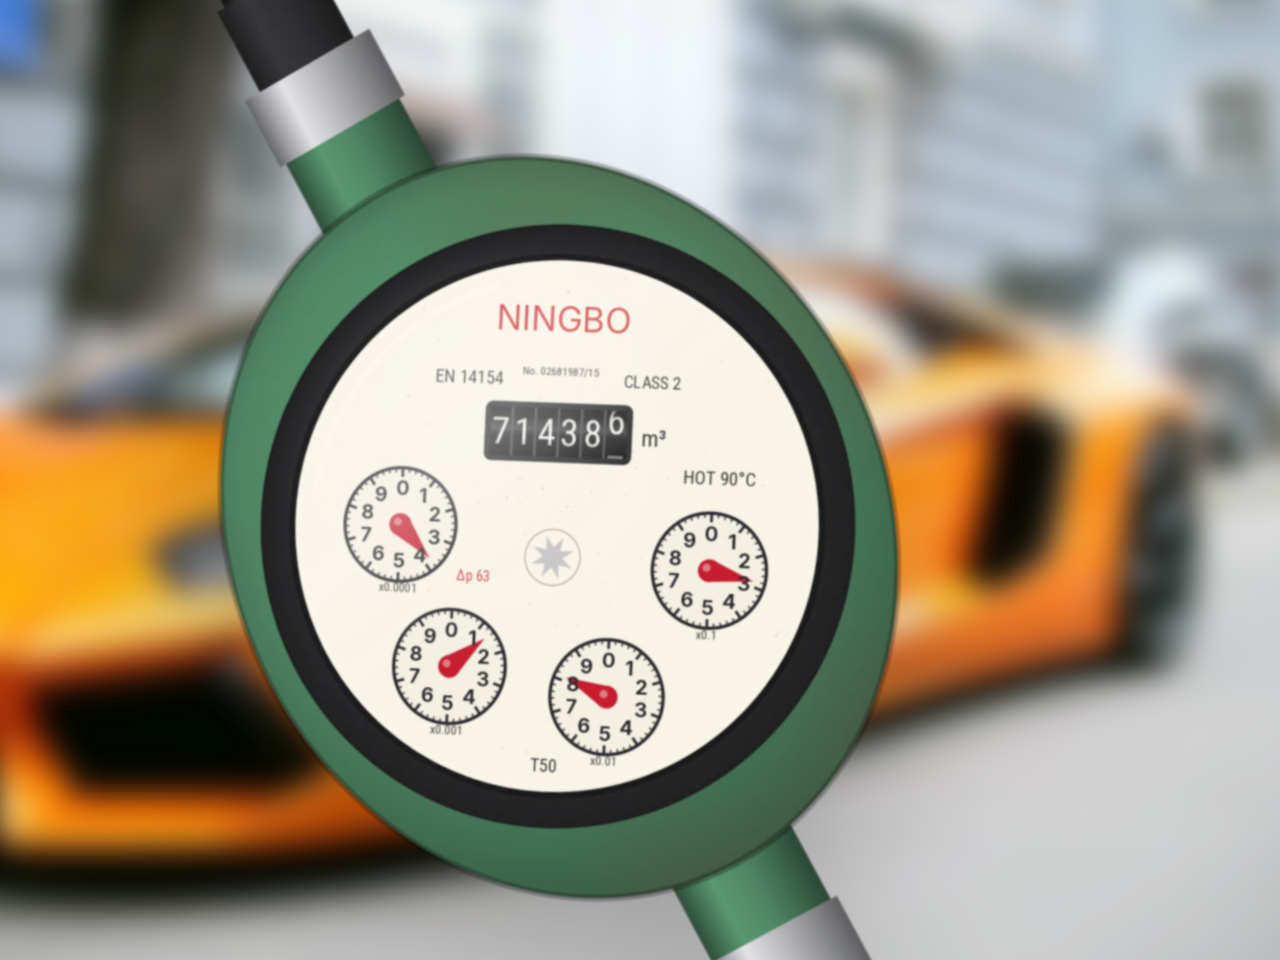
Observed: 714386.2813 m³
